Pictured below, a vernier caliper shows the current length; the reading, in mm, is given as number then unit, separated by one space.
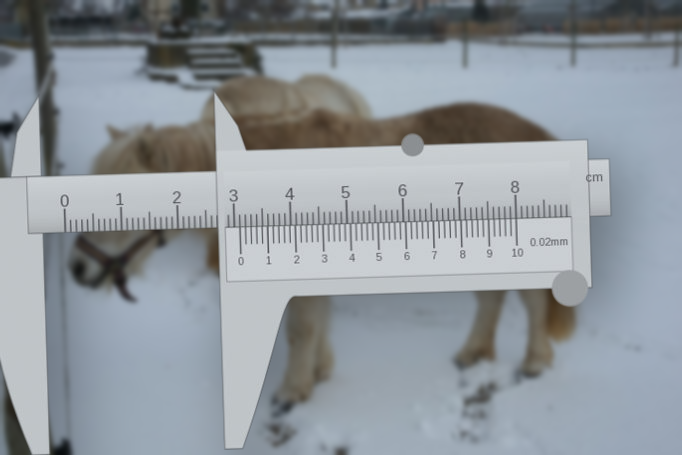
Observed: 31.0 mm
